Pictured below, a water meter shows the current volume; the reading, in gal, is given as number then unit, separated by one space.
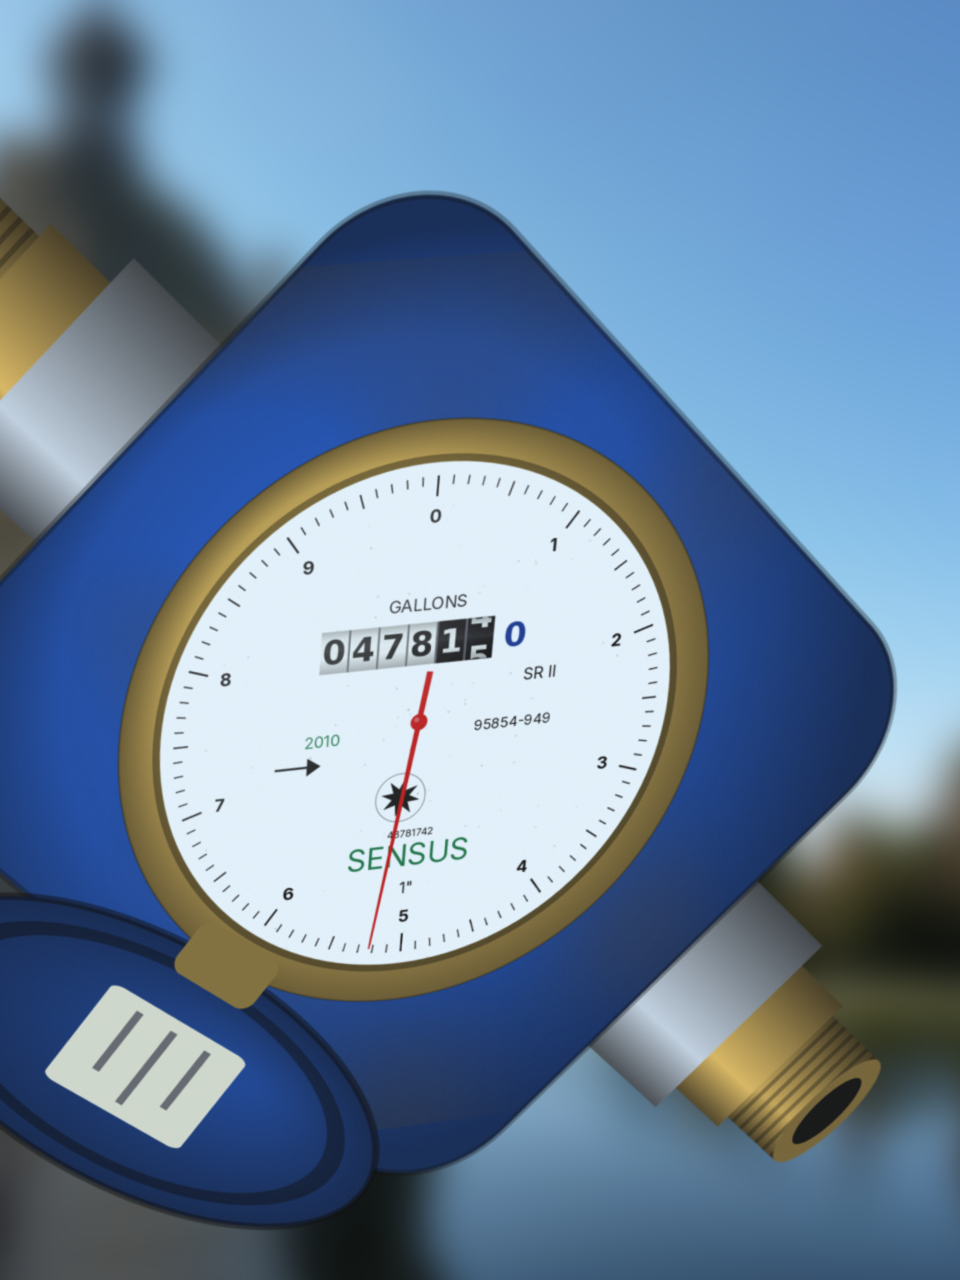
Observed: 478145.2 gal
